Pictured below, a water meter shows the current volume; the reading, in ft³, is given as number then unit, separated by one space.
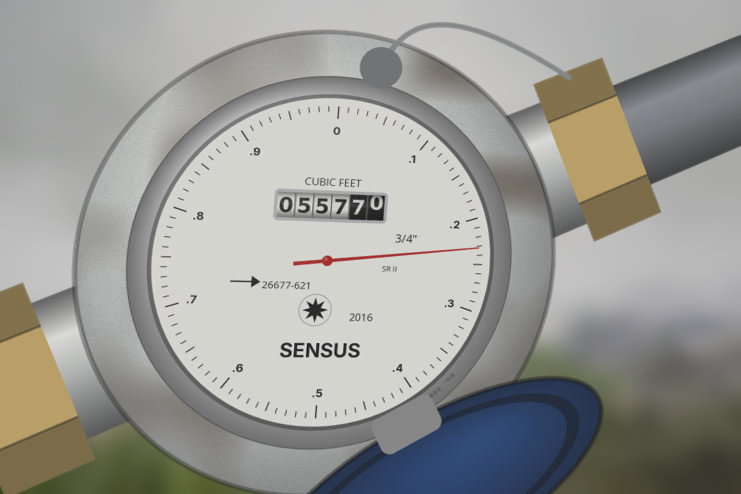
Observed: 55770.23 ft³
